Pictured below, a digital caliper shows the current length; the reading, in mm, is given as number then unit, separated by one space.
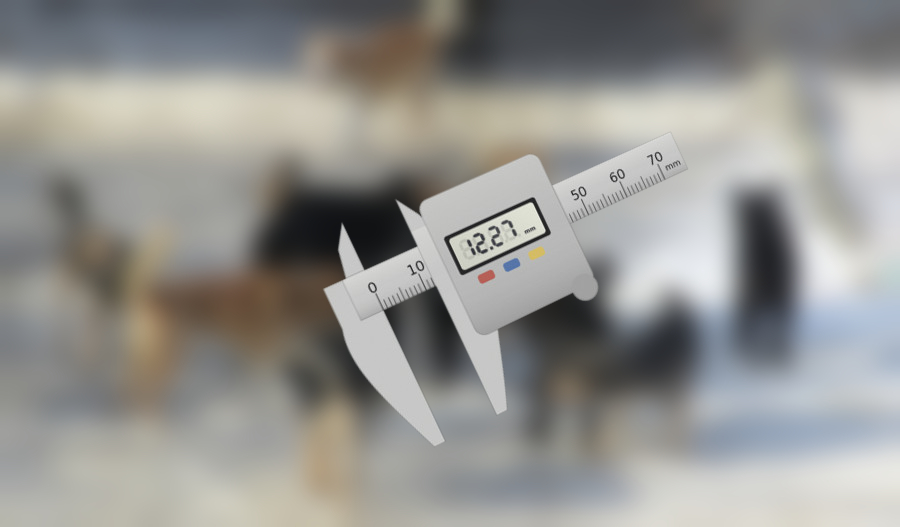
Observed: 12.27 mm
